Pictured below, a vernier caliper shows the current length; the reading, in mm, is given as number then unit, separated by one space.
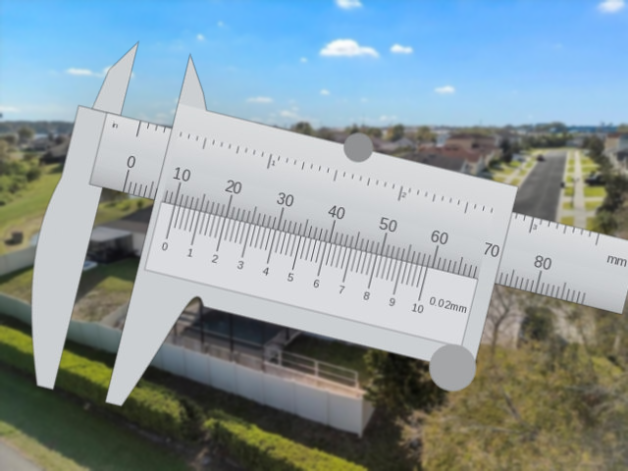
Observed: 10.0 mm
